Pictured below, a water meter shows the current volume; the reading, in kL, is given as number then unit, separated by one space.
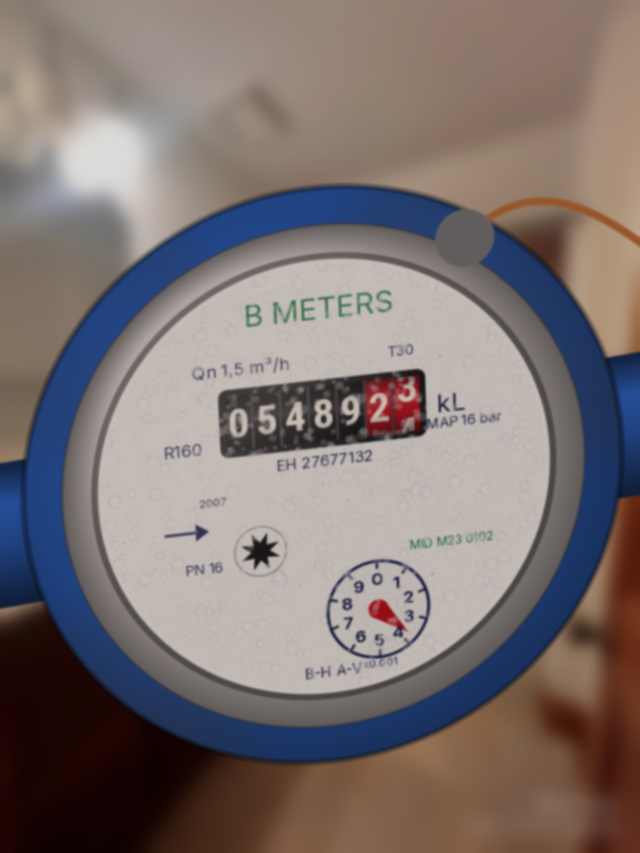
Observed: 5489.233 kL
